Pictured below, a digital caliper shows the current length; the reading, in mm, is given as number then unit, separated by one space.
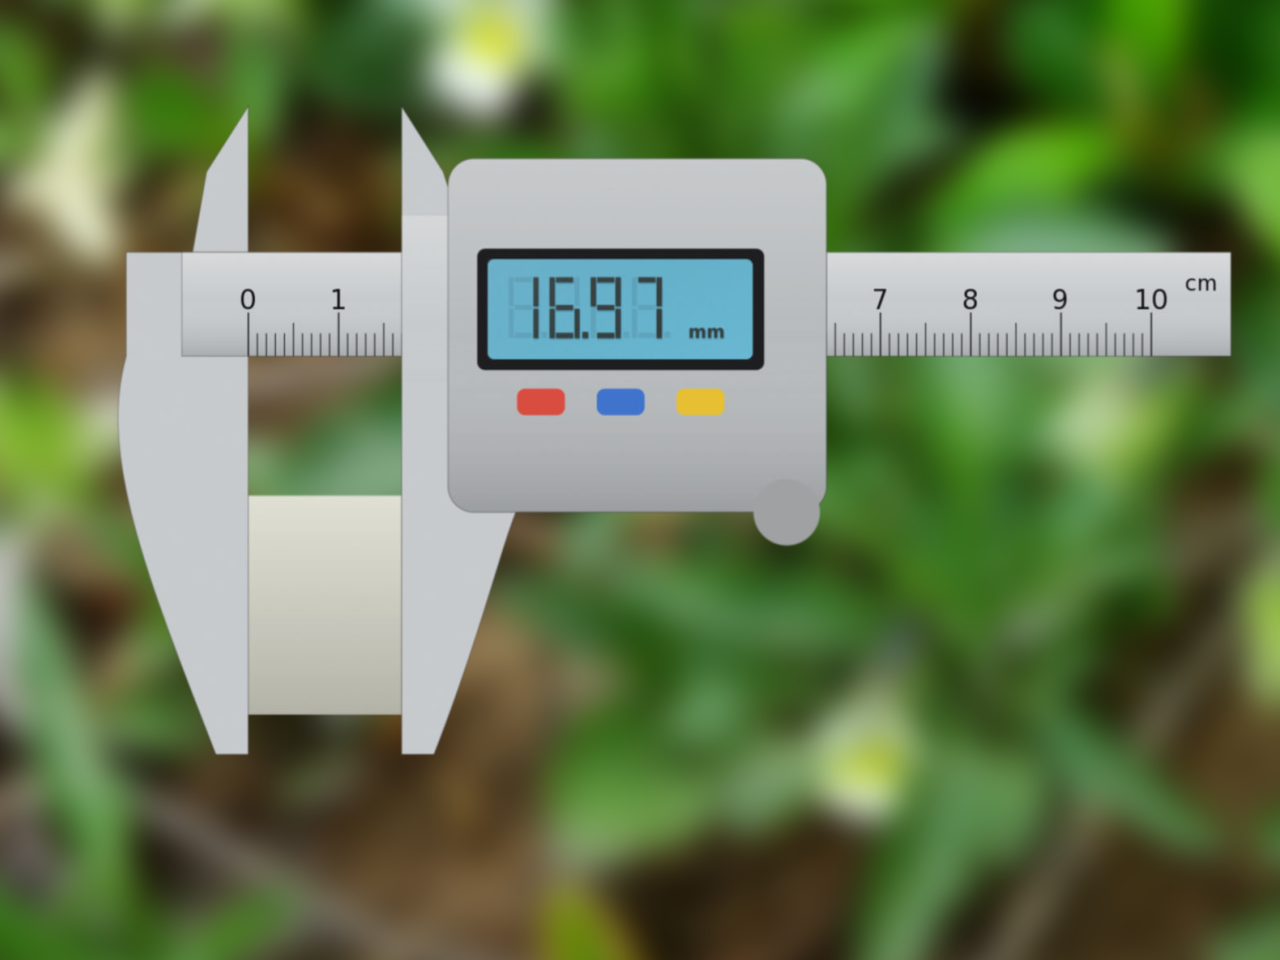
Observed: 16.97 mm
